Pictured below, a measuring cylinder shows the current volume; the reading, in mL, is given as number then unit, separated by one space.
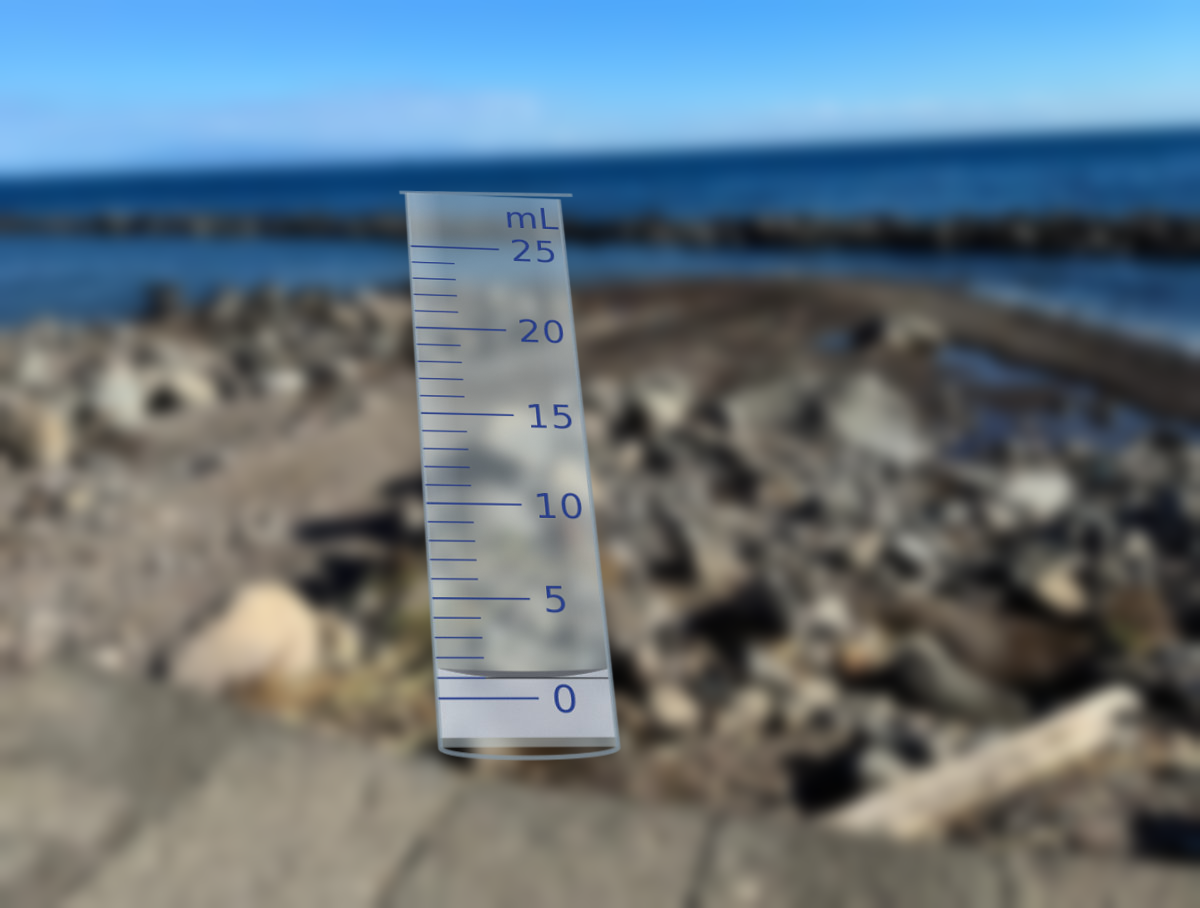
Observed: 1 mL
